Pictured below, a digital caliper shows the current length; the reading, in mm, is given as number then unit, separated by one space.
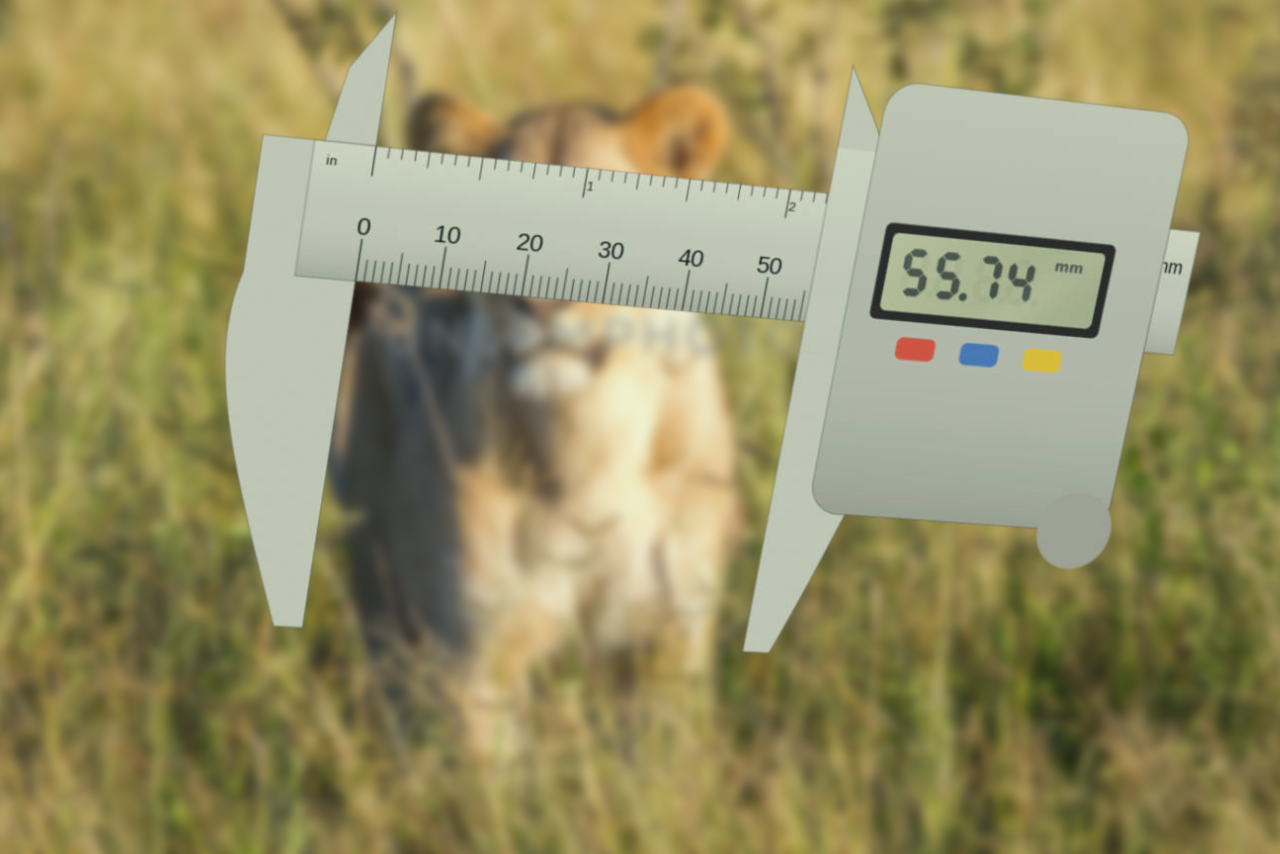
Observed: 55.74 mm
